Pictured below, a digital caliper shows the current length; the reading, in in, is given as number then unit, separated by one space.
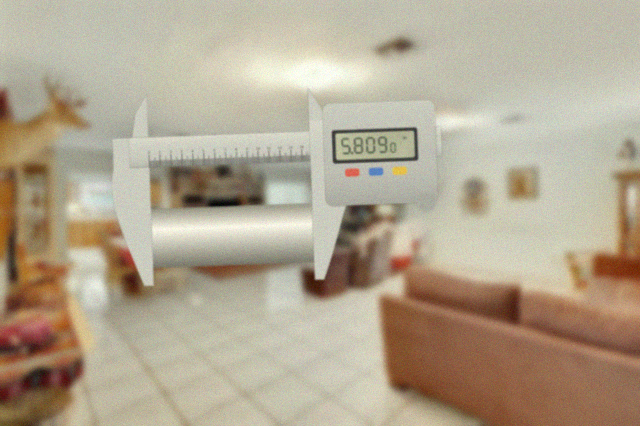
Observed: 5.8090 in
